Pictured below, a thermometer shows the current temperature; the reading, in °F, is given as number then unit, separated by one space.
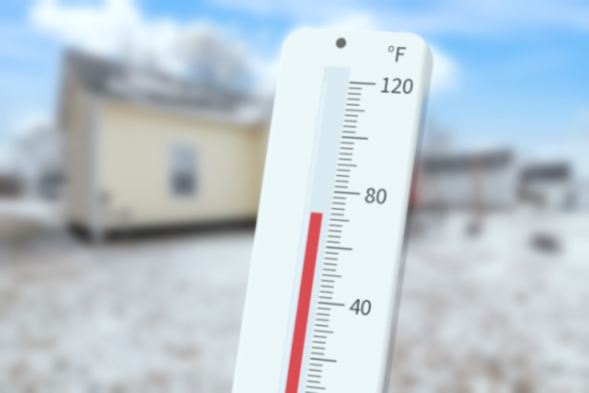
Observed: 72 °F
